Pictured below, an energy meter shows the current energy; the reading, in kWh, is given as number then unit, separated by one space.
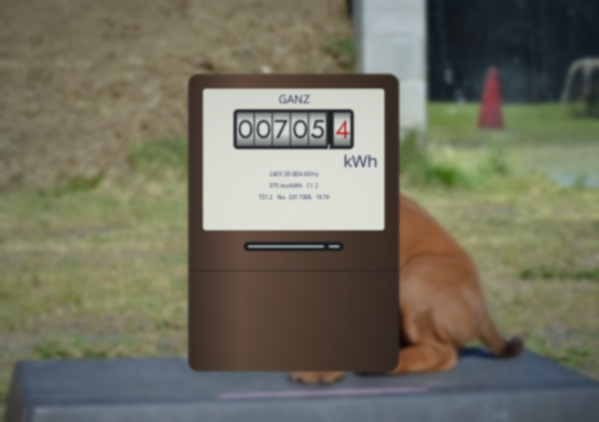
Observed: 705.4 kWh
